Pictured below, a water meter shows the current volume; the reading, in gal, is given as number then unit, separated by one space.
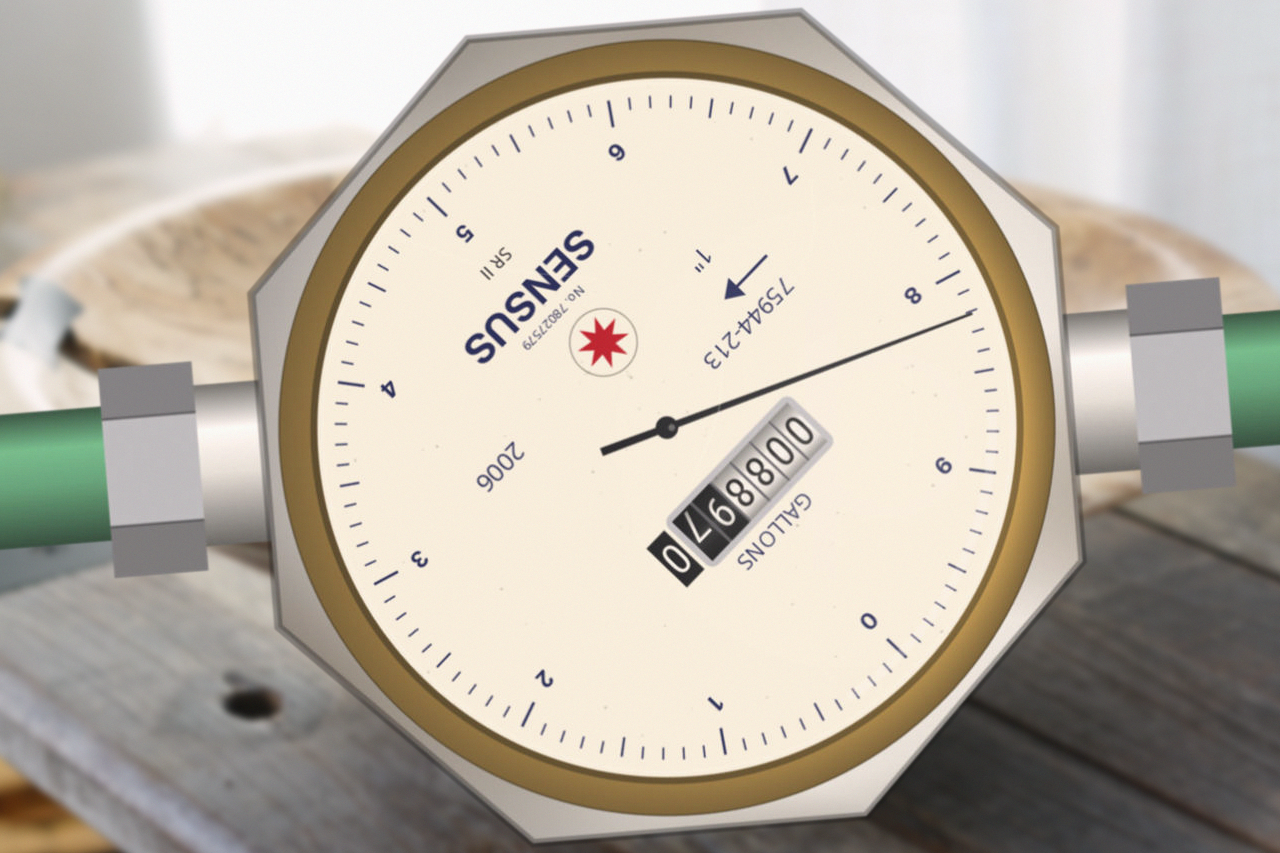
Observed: 88968.2 gal
